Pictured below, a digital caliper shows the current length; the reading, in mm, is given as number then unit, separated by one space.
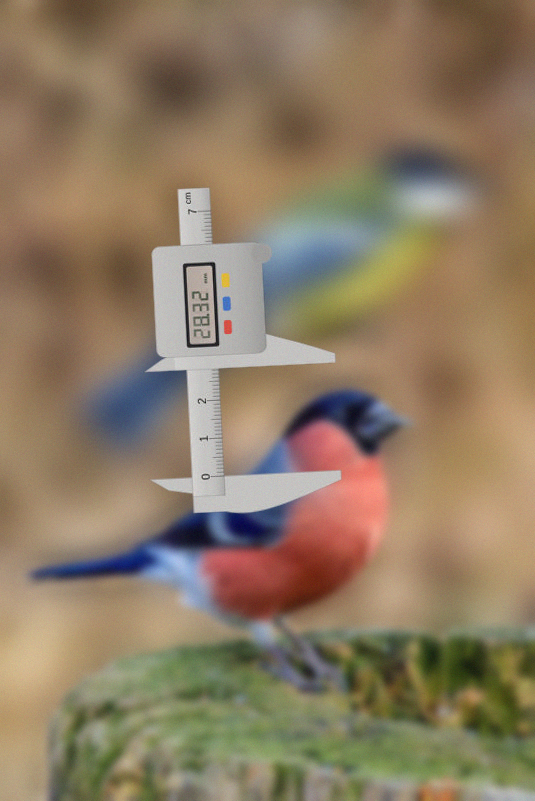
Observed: 28.32 mm
